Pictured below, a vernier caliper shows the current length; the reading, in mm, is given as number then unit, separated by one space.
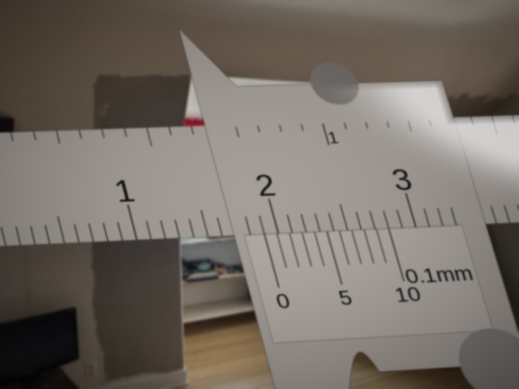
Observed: 19.0 mm
